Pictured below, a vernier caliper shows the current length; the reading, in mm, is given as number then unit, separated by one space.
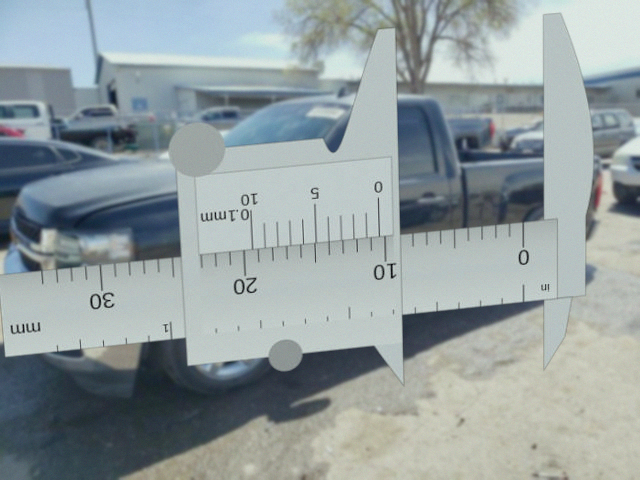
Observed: 10.4 mm
